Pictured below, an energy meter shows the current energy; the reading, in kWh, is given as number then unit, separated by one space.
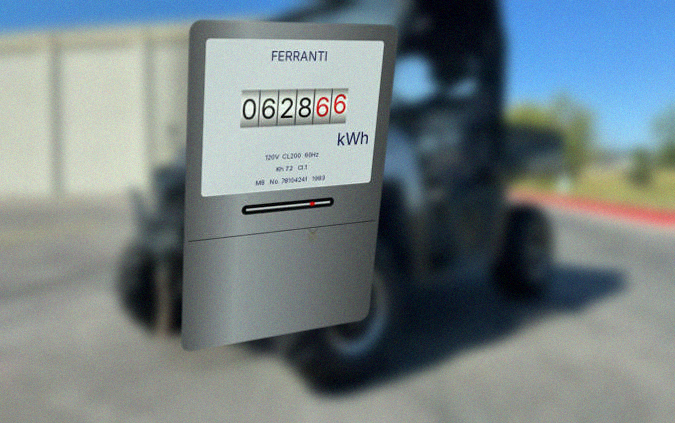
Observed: 628.66 kWh
